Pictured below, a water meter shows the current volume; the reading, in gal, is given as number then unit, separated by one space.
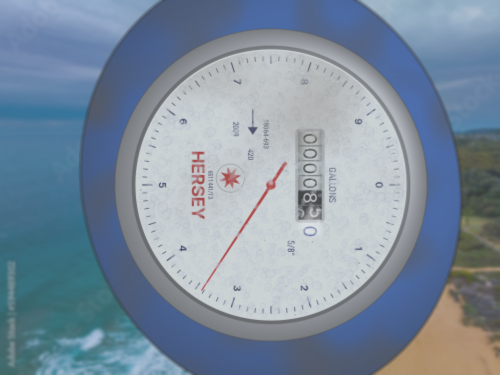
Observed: 853.4 gal
